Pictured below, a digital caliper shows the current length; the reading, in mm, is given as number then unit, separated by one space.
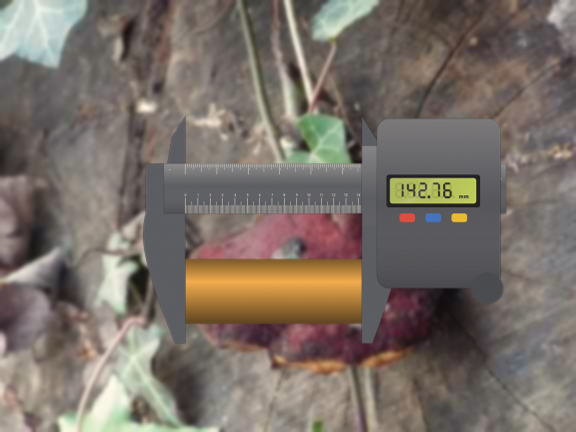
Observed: 142.76 mm
